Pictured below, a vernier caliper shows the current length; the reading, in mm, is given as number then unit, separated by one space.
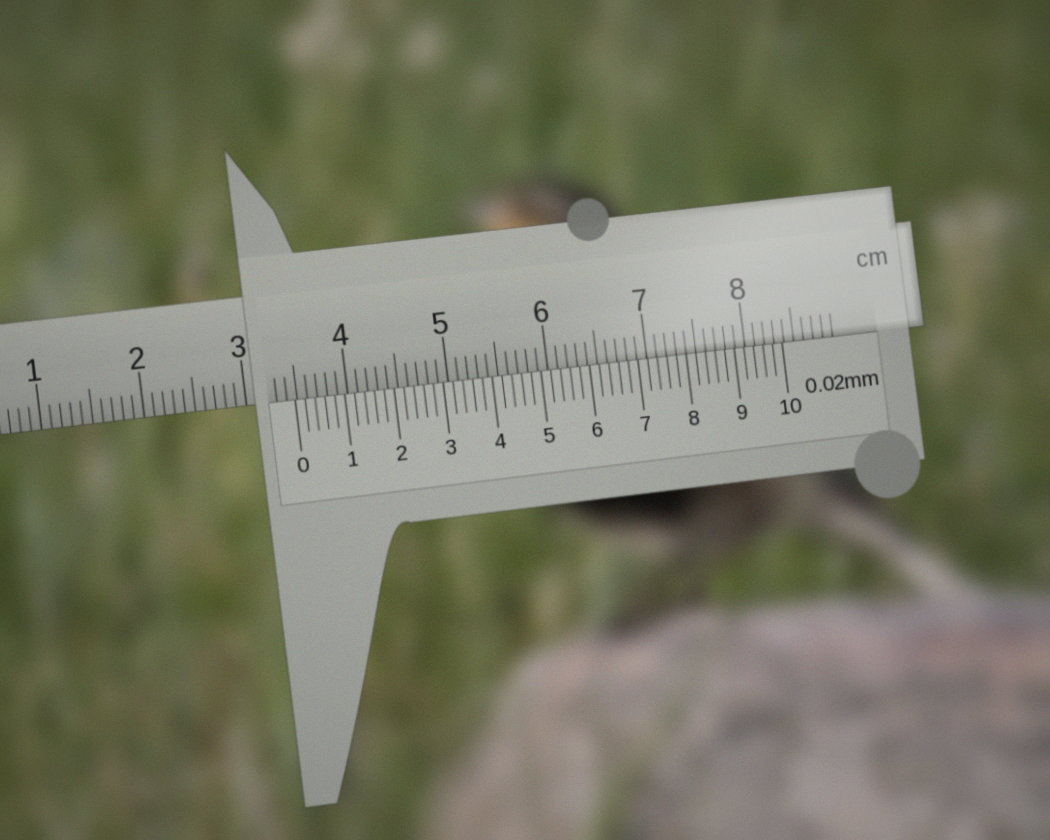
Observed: 34.8 mm
